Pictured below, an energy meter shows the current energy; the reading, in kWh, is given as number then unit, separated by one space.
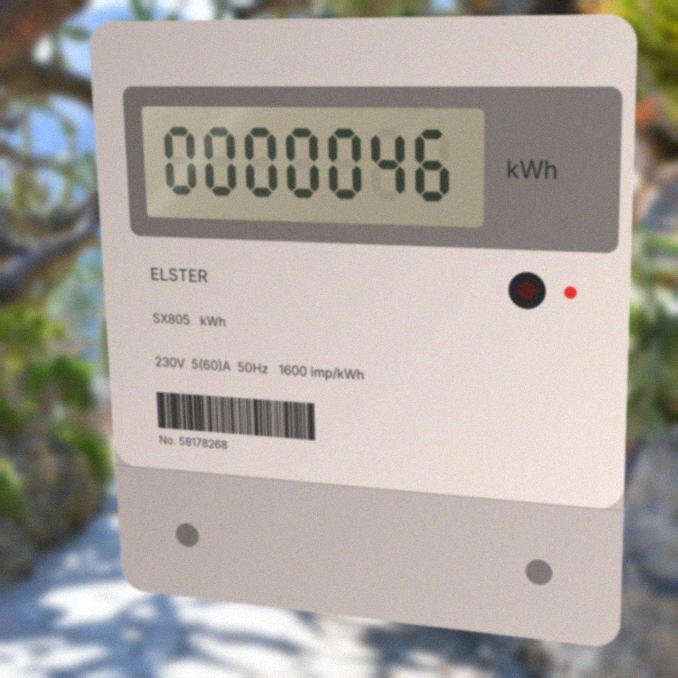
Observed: 46 kWh
